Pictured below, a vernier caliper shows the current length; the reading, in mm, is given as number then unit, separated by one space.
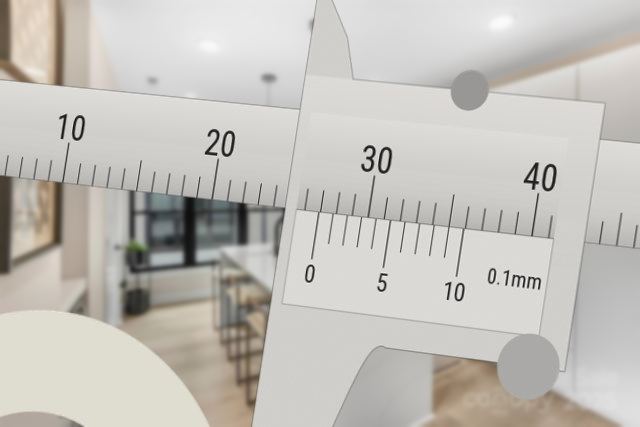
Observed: 26.9 mm
